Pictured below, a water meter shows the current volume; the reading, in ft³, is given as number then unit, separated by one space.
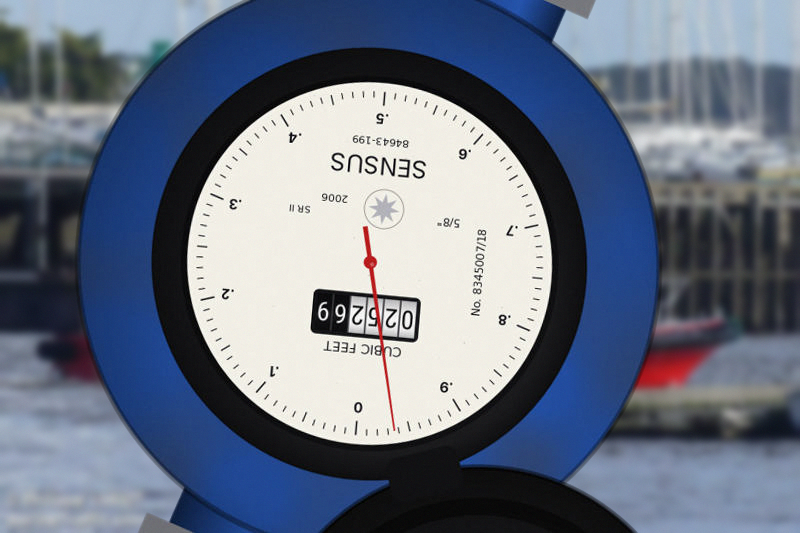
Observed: 25268.96 ft³
